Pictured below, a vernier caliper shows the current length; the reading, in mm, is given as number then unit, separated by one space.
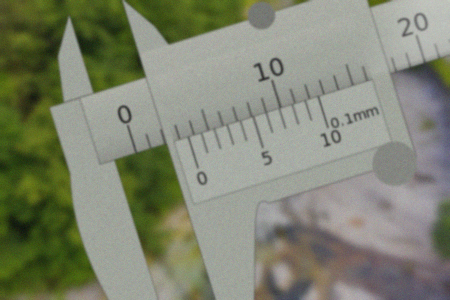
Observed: 3.6 mm
